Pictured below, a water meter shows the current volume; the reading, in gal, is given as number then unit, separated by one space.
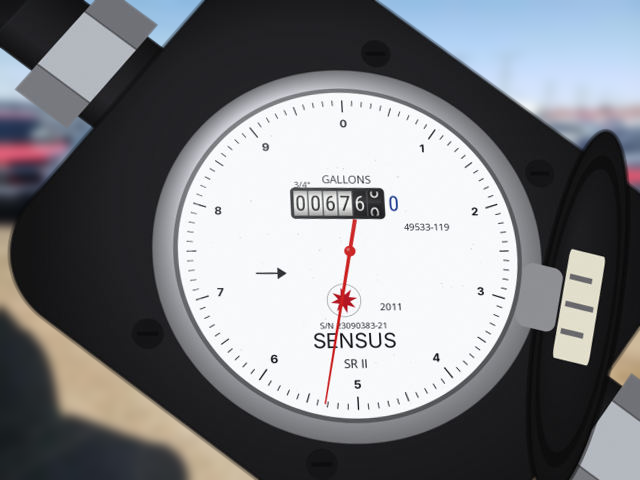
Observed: 67685.3 gal
